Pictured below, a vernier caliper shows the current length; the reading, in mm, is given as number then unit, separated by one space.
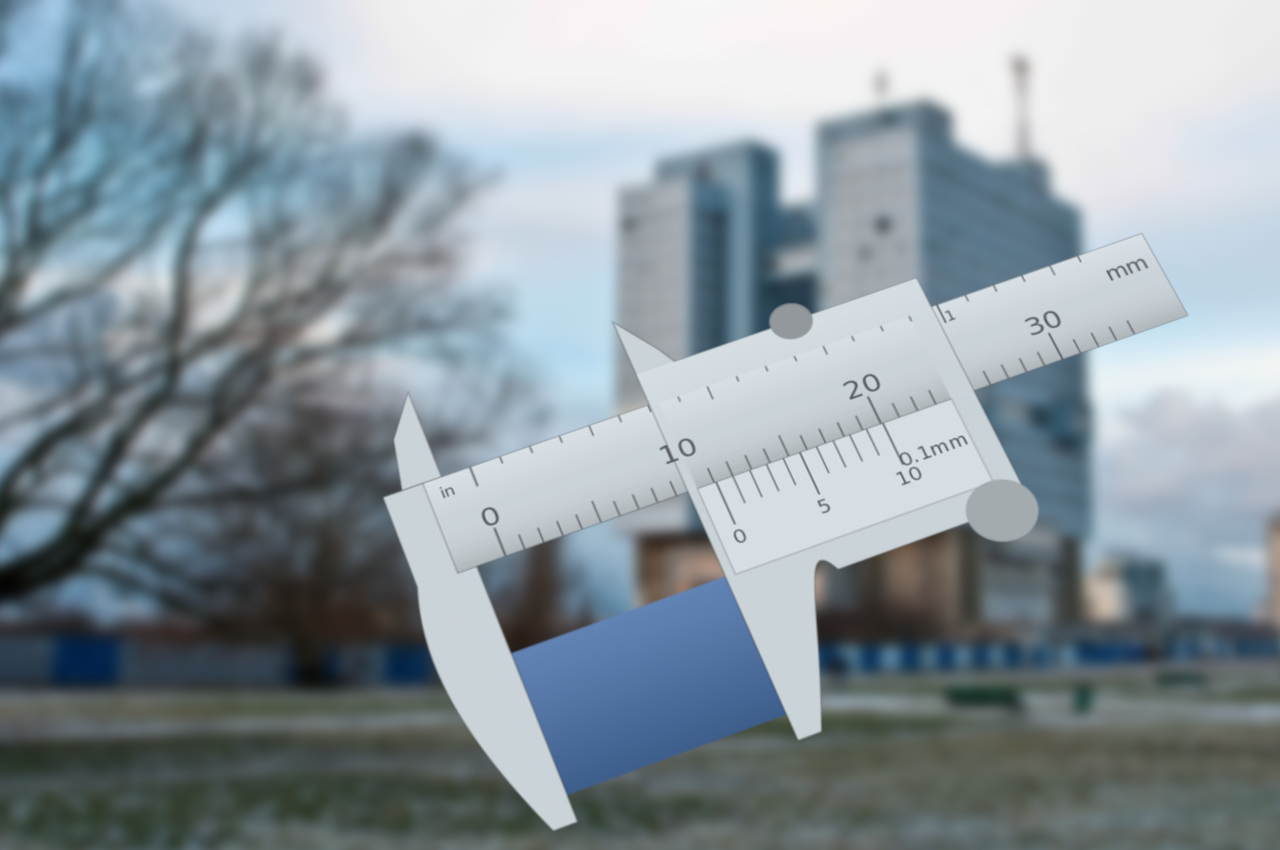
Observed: 11.1 mm
